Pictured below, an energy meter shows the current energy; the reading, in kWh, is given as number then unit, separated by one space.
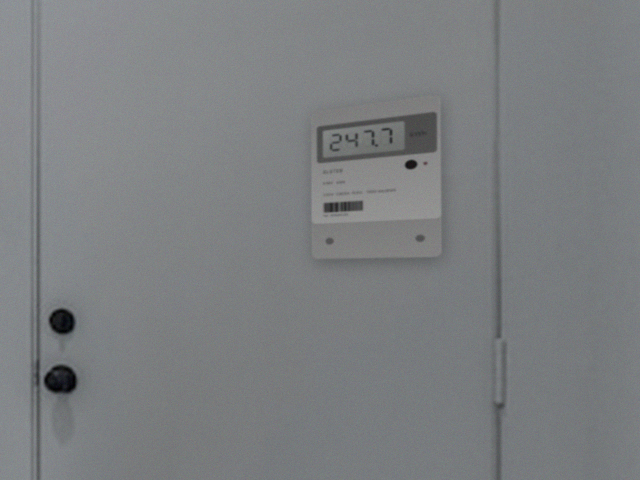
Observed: 247.7 kWh
